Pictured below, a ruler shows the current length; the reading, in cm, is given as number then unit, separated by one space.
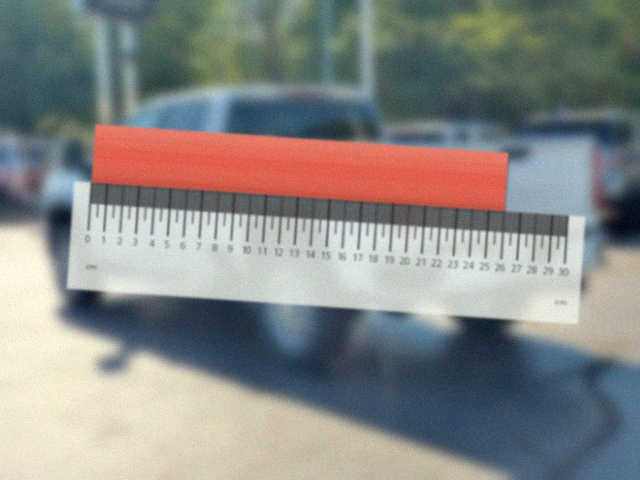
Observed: 26 cm
